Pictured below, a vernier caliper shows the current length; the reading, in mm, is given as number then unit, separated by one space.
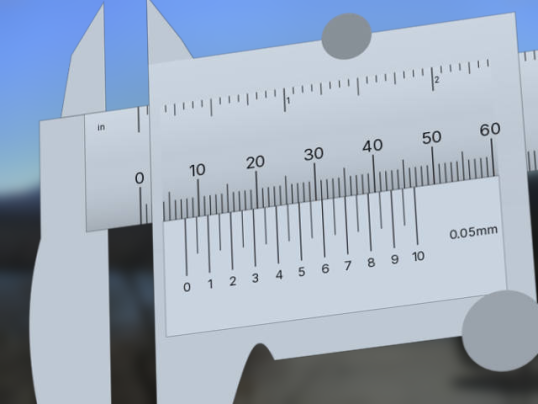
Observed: 7.6 mm
